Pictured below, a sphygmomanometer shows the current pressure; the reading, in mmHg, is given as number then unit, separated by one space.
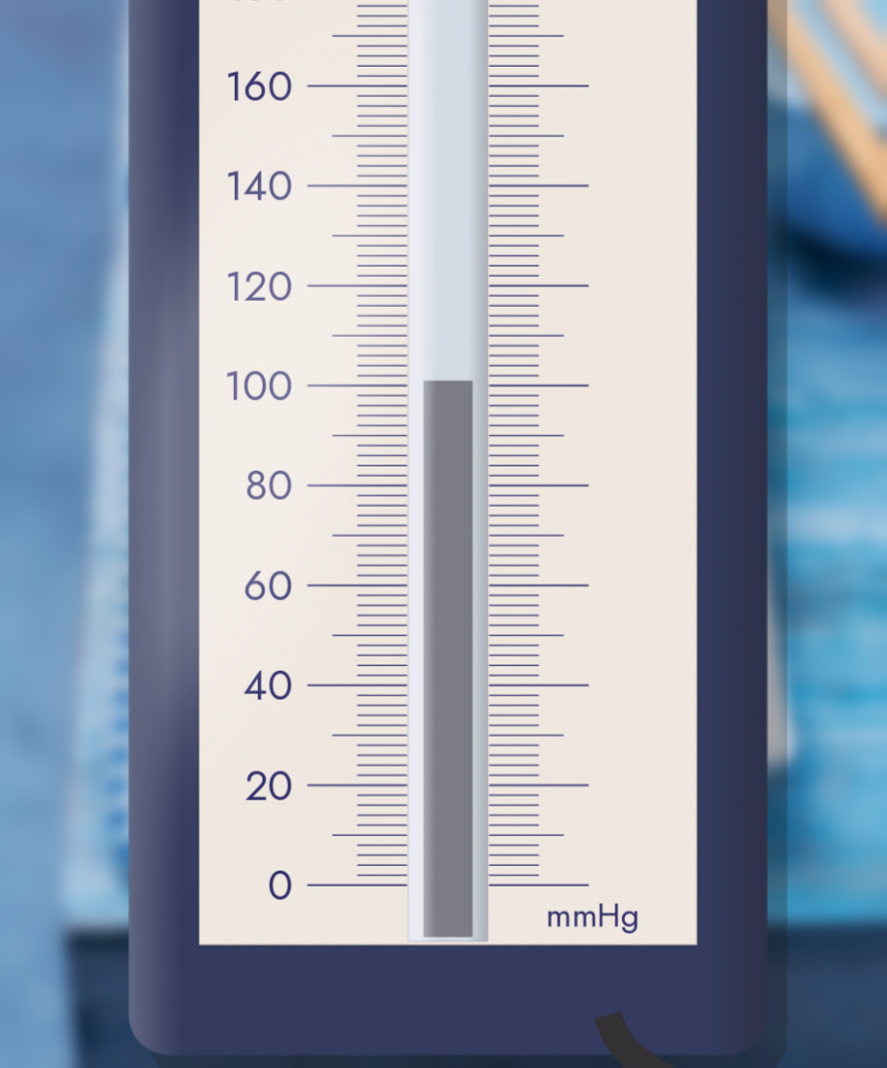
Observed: 101 mmHg
